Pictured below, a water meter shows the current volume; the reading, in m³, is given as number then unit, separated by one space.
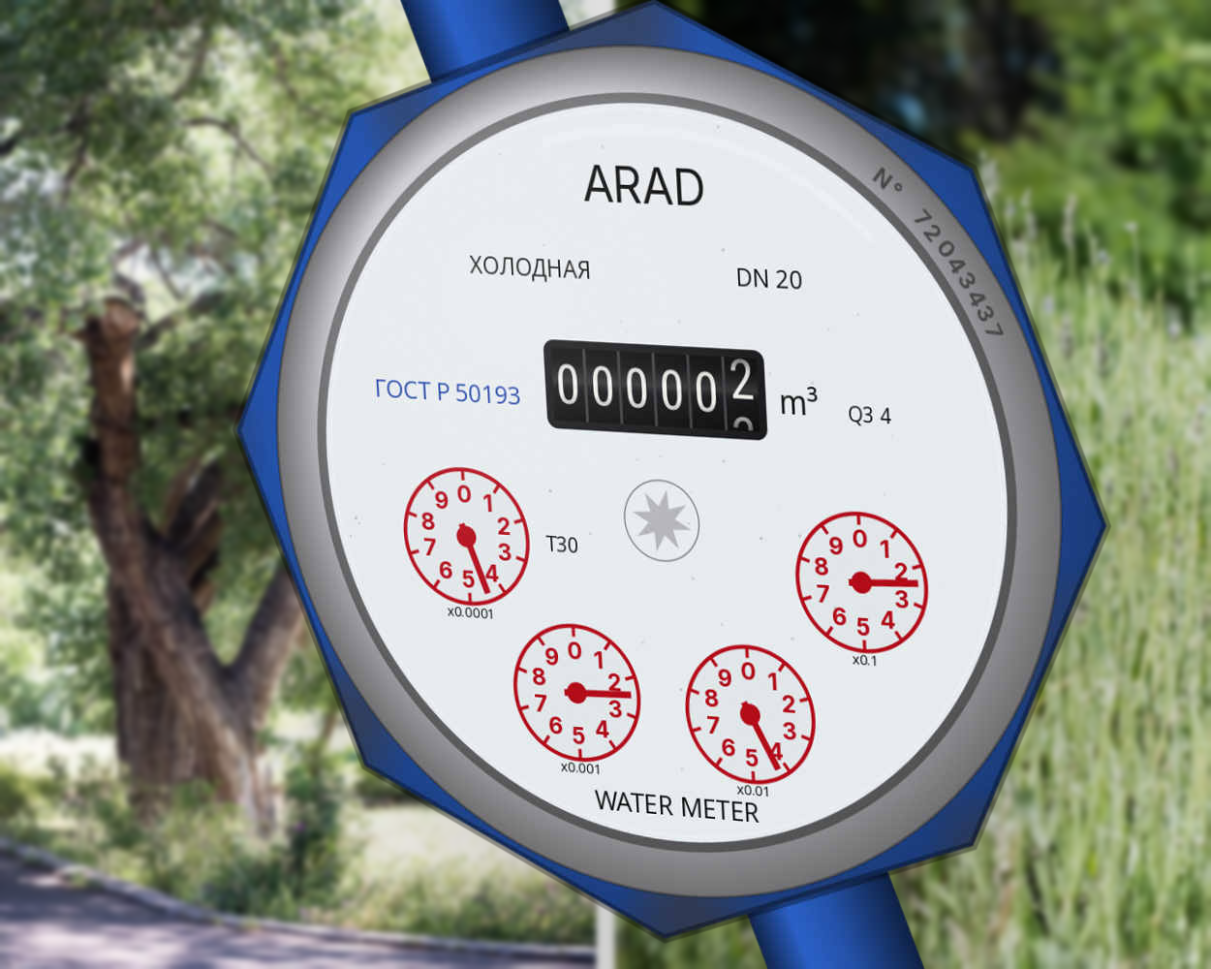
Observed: 2.2424 m³
